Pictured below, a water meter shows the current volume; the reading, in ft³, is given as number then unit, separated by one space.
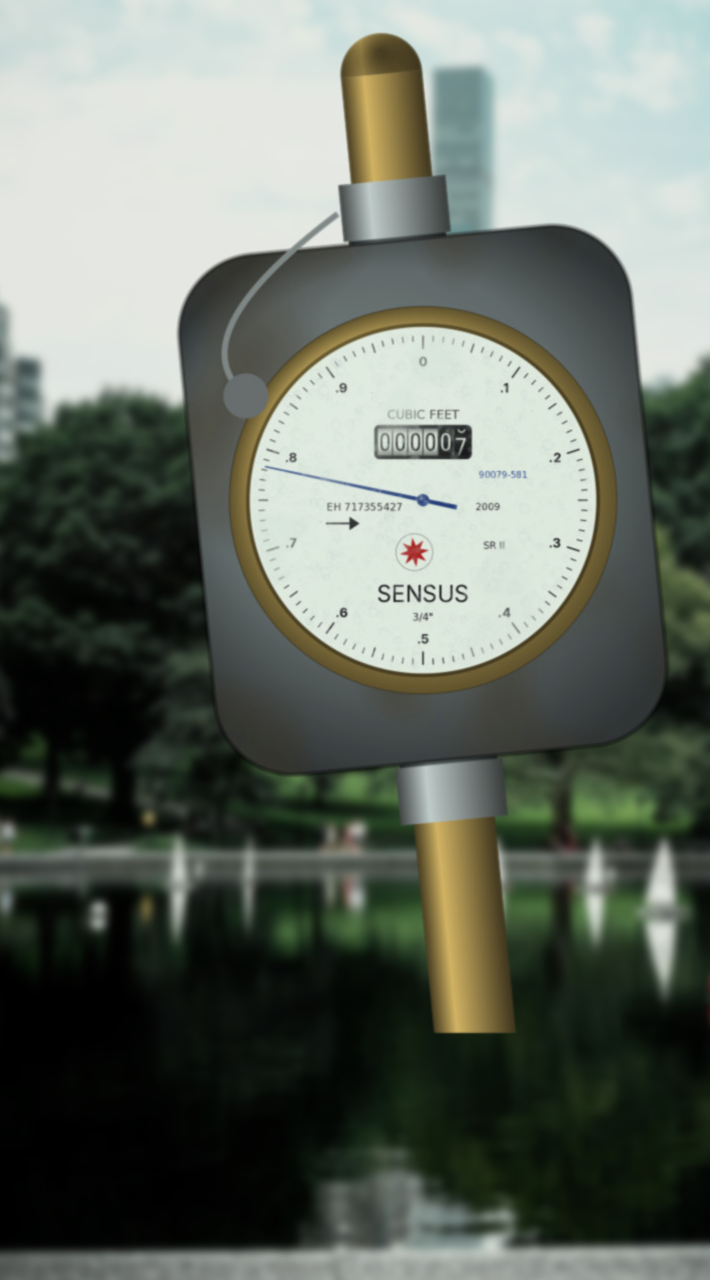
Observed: 6.78 ft³
